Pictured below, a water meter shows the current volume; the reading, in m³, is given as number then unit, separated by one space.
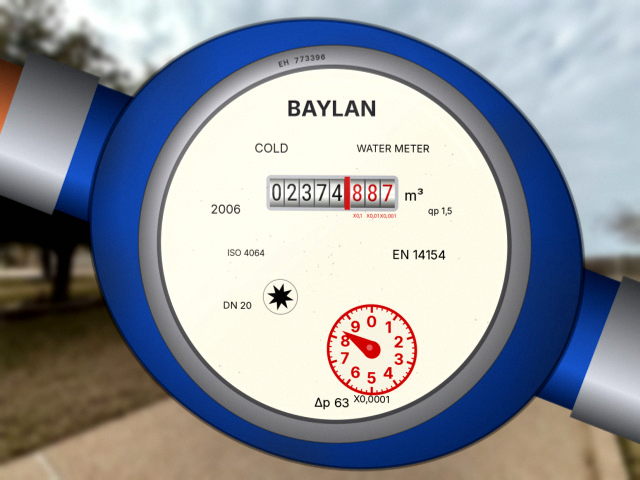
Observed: 2374.8878 m³
